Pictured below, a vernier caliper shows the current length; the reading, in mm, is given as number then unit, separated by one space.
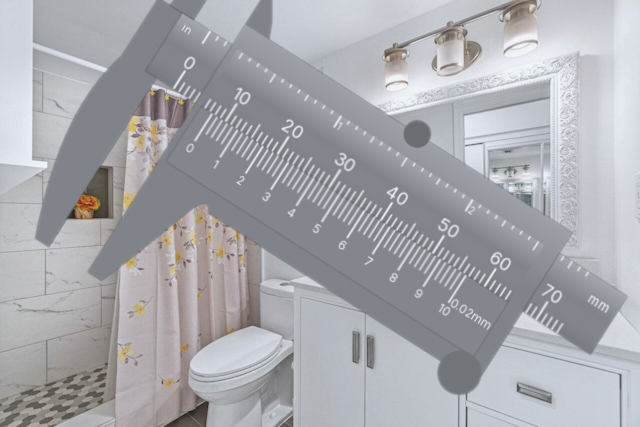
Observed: 7.5 mm
